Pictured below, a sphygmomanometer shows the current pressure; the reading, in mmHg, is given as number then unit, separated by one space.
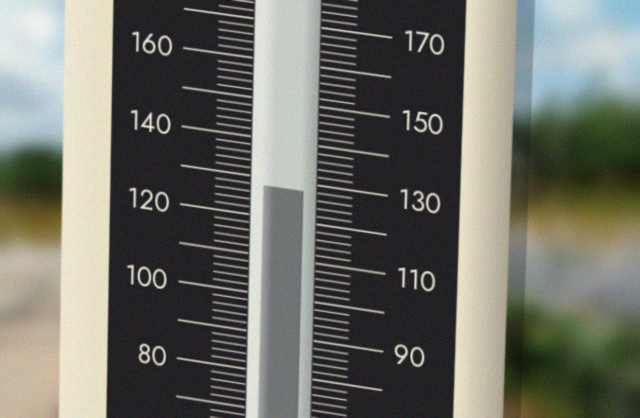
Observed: 128 mmHg
